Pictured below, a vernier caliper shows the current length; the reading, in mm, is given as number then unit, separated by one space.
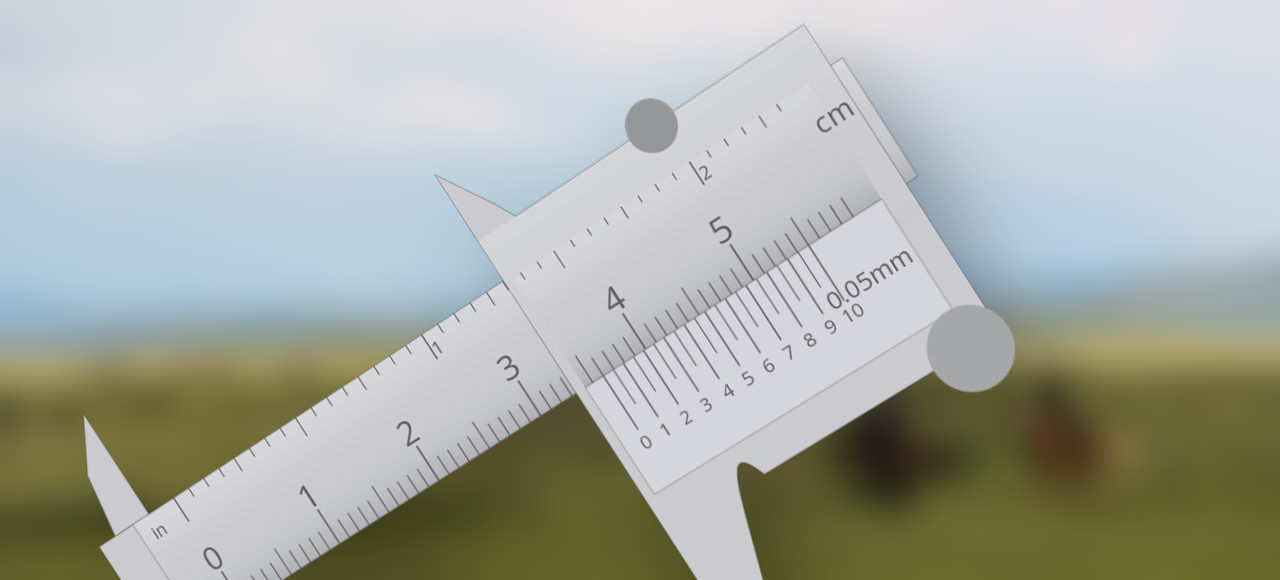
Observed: 36.0 mm
